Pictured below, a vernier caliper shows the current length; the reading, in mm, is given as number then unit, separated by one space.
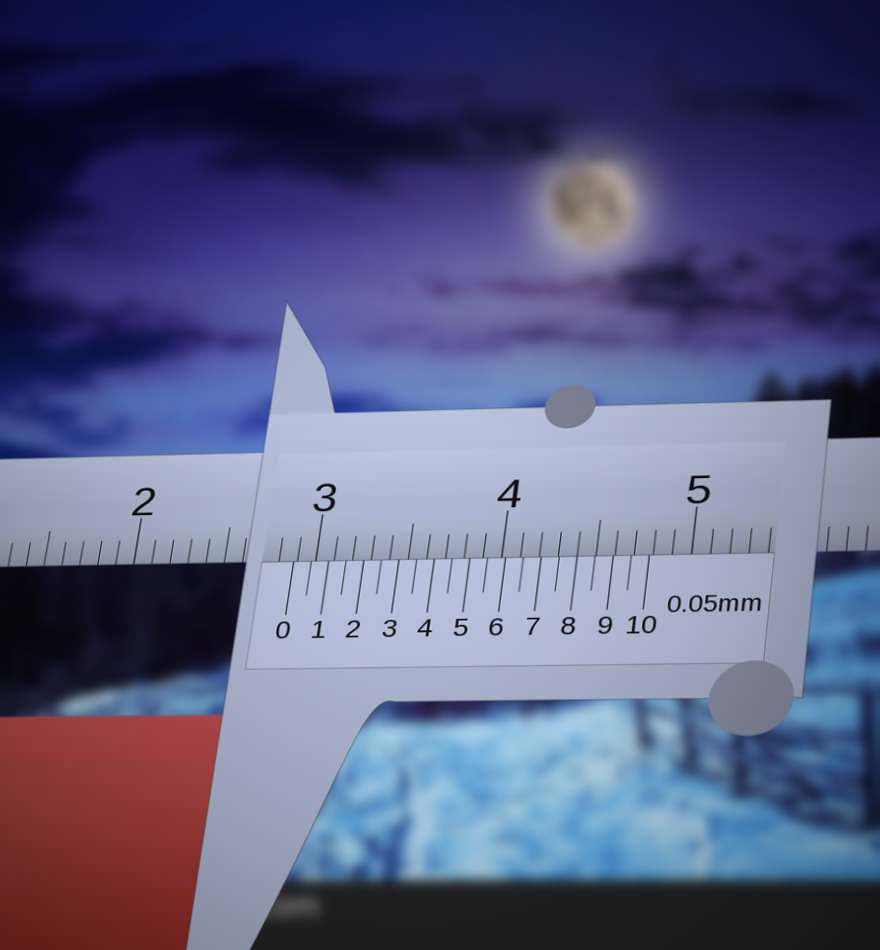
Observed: 28.8 mm
